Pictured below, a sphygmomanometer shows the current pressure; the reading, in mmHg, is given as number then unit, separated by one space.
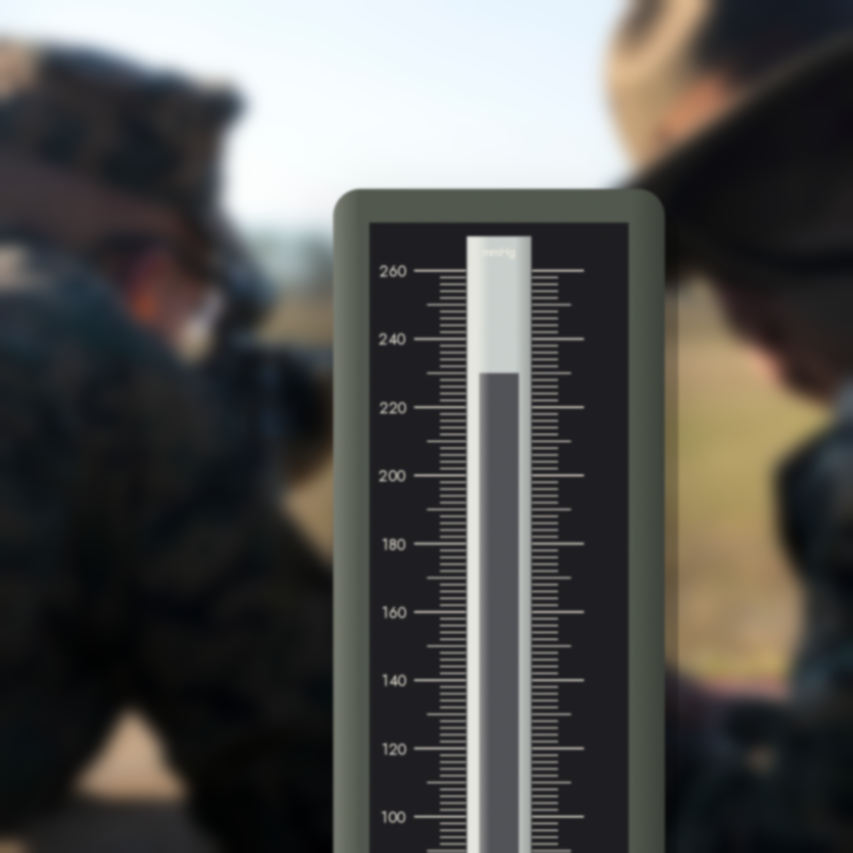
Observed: 230 mmHg
